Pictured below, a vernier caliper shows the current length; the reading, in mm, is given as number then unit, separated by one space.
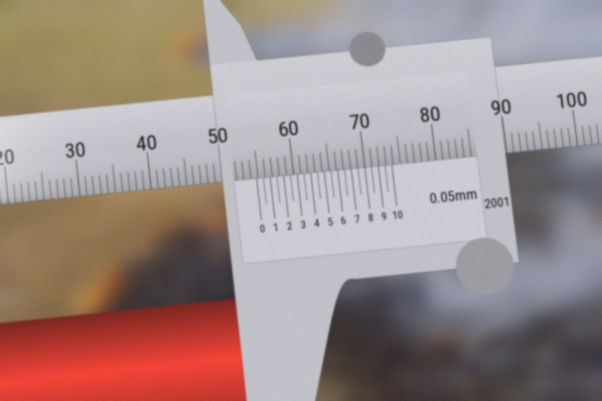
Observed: 54.8 mm
